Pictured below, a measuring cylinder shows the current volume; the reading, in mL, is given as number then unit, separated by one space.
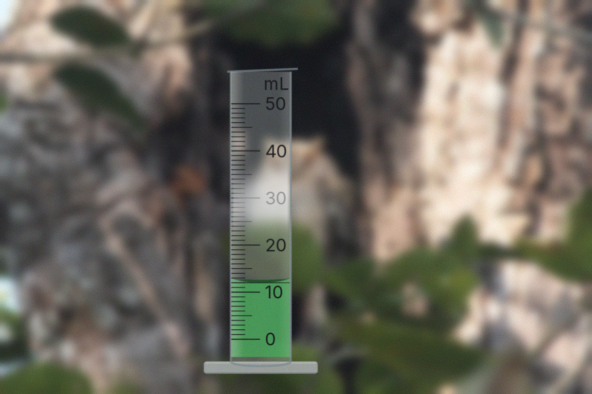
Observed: 12 mL
